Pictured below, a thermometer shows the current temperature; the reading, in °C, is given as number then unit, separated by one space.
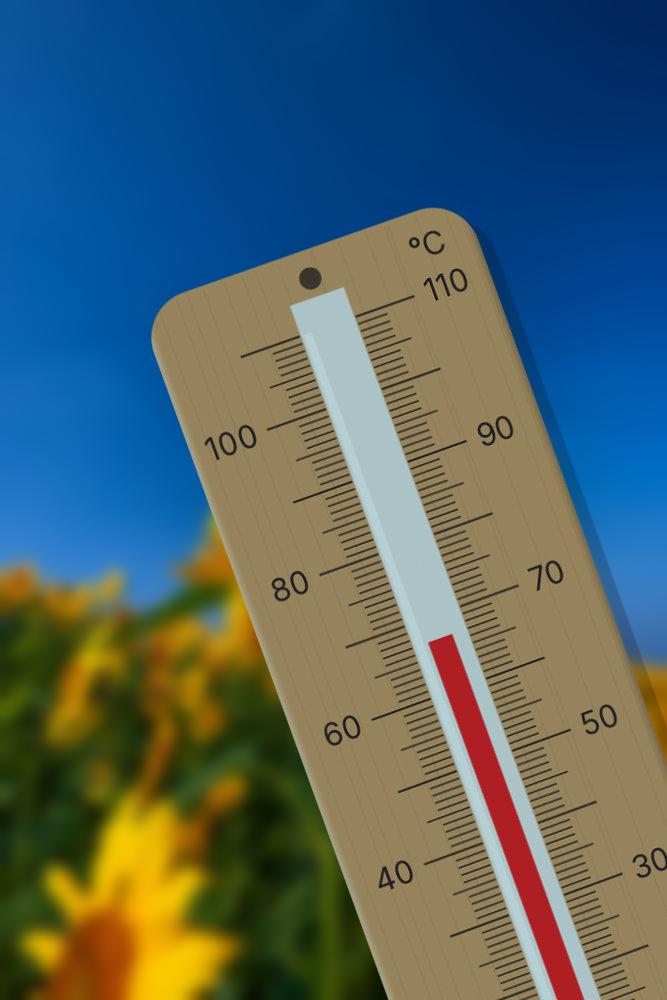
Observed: 67 °C
